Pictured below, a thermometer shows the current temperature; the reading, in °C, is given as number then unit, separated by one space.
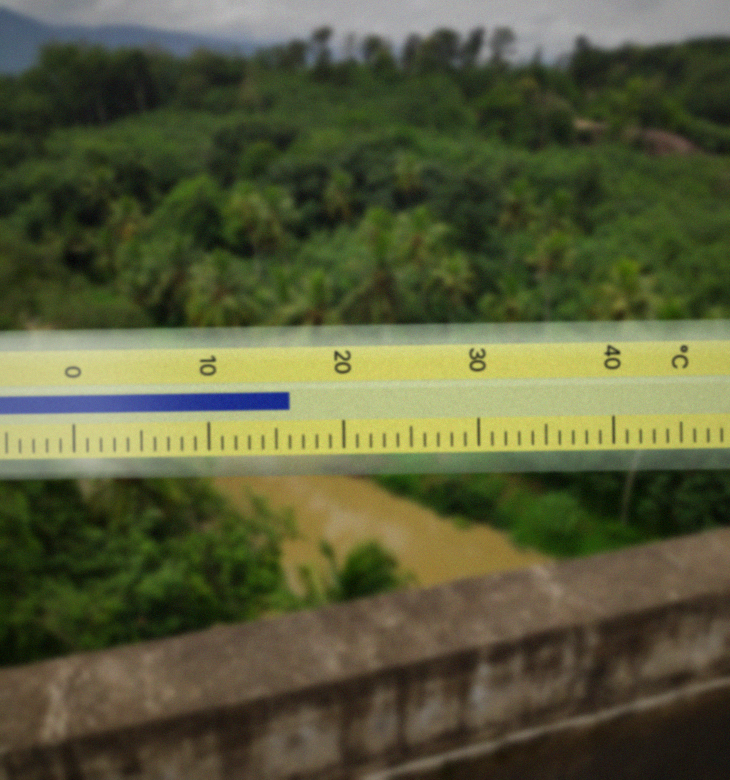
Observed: 16 °C
